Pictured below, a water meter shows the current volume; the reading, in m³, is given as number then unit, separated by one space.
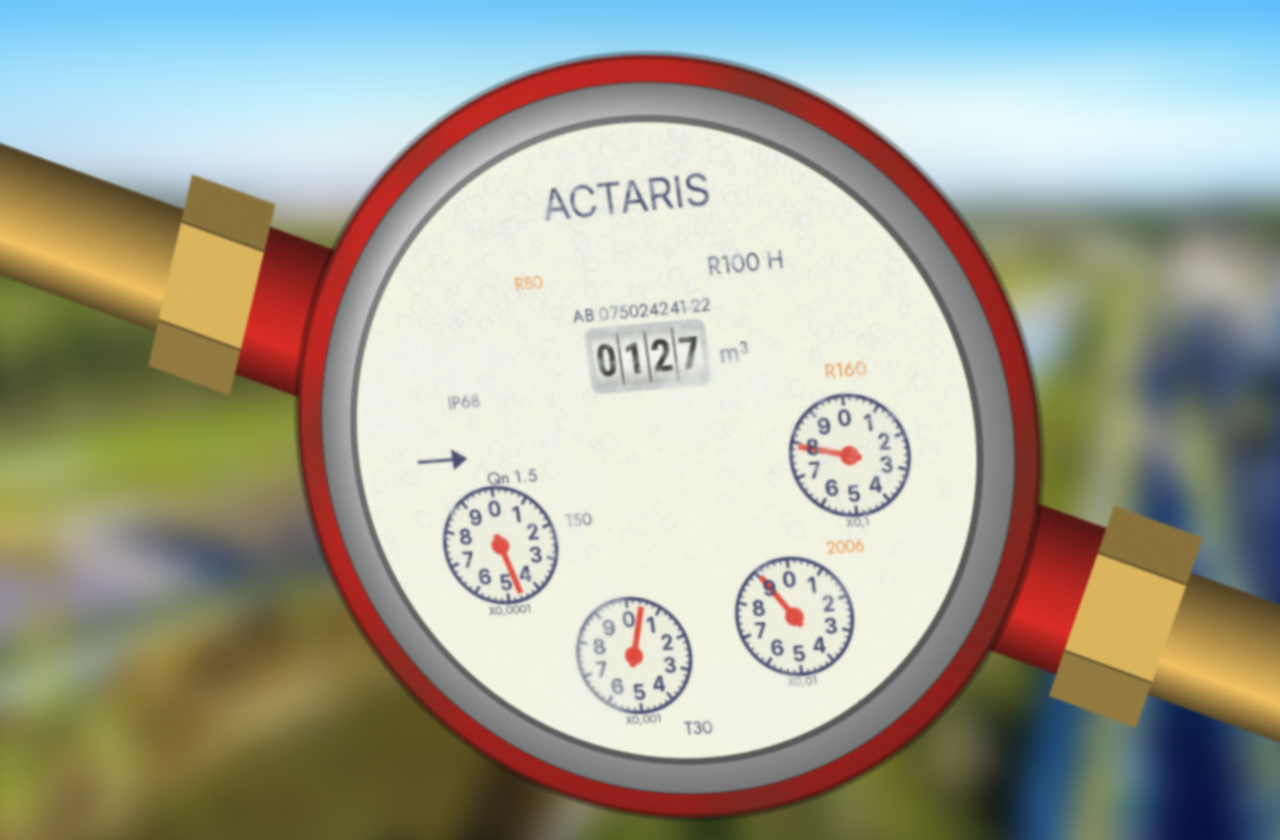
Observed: 127.7904 m³
